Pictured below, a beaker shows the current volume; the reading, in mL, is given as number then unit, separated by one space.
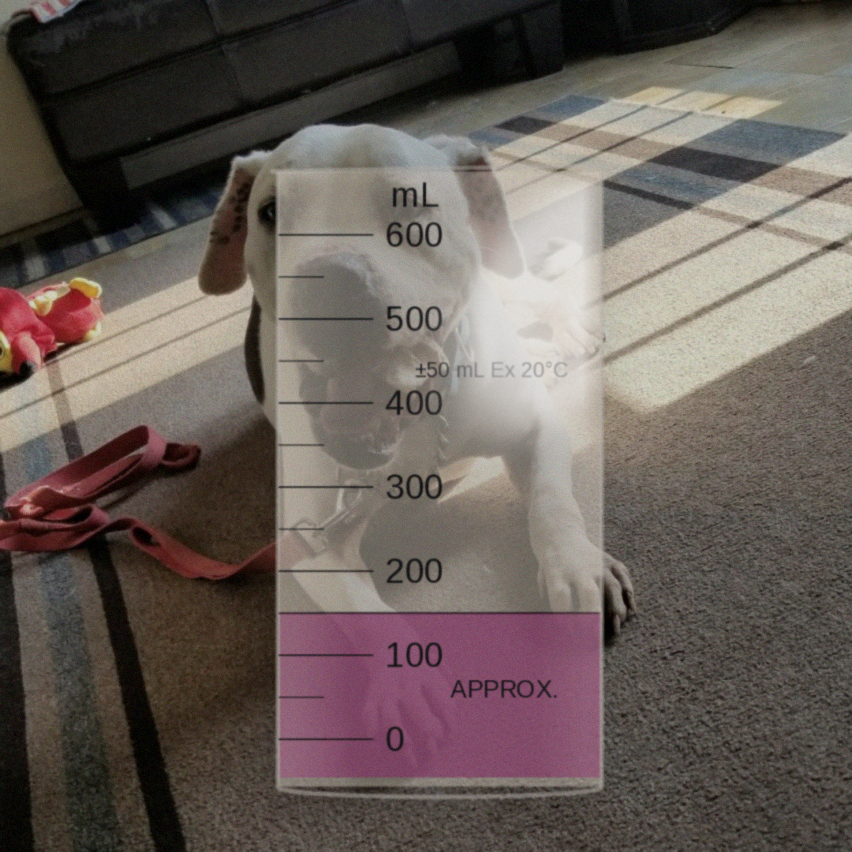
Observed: 150 mL
